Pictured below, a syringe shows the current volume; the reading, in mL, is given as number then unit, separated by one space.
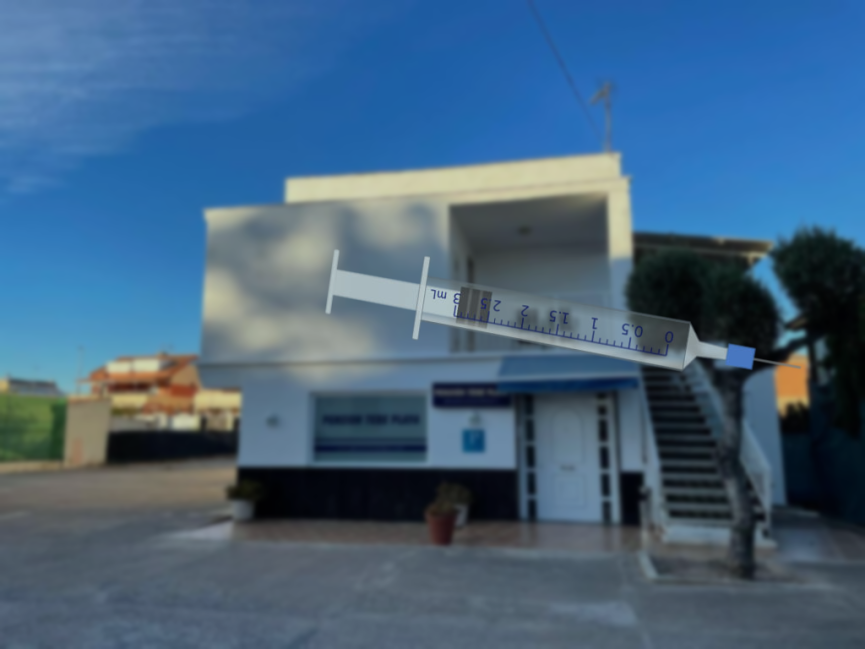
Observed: 2.5 mL
